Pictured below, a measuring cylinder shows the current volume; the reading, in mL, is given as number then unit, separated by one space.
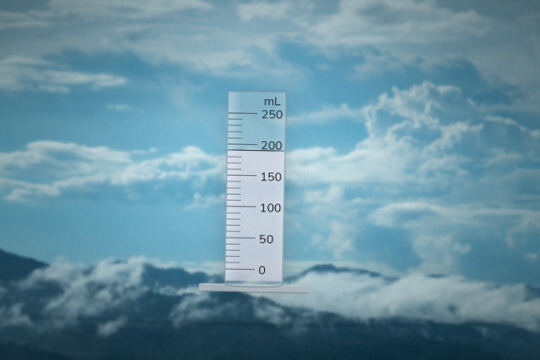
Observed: 190 mL
